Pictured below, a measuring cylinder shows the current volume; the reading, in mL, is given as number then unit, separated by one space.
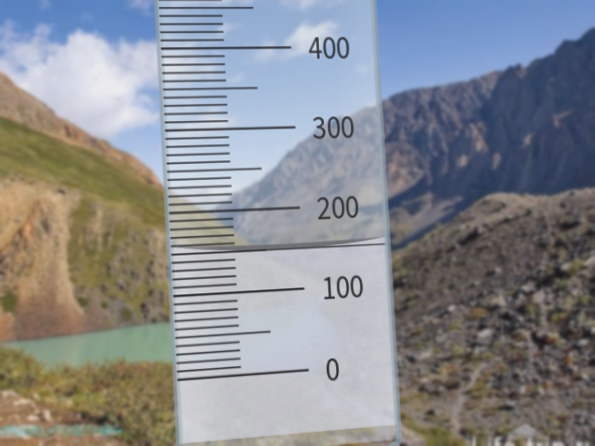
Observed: 150 mL
